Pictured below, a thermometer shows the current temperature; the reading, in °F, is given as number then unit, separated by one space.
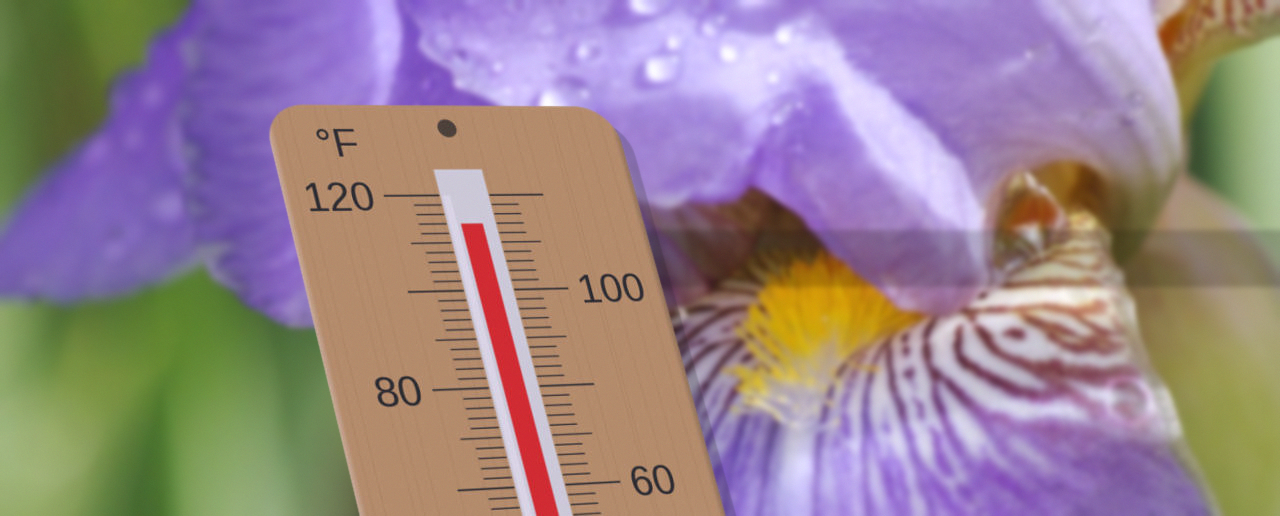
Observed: 114 °F
